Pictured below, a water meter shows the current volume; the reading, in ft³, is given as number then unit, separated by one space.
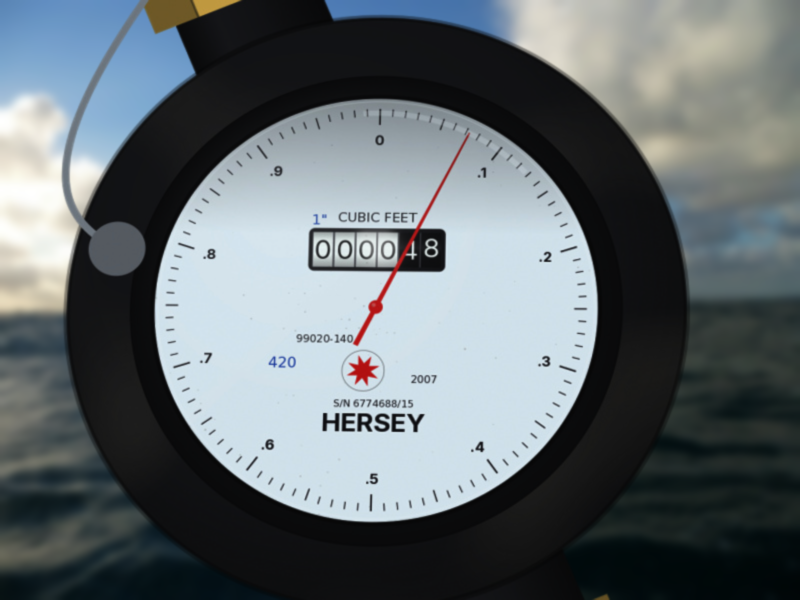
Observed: 48.07 ft³
